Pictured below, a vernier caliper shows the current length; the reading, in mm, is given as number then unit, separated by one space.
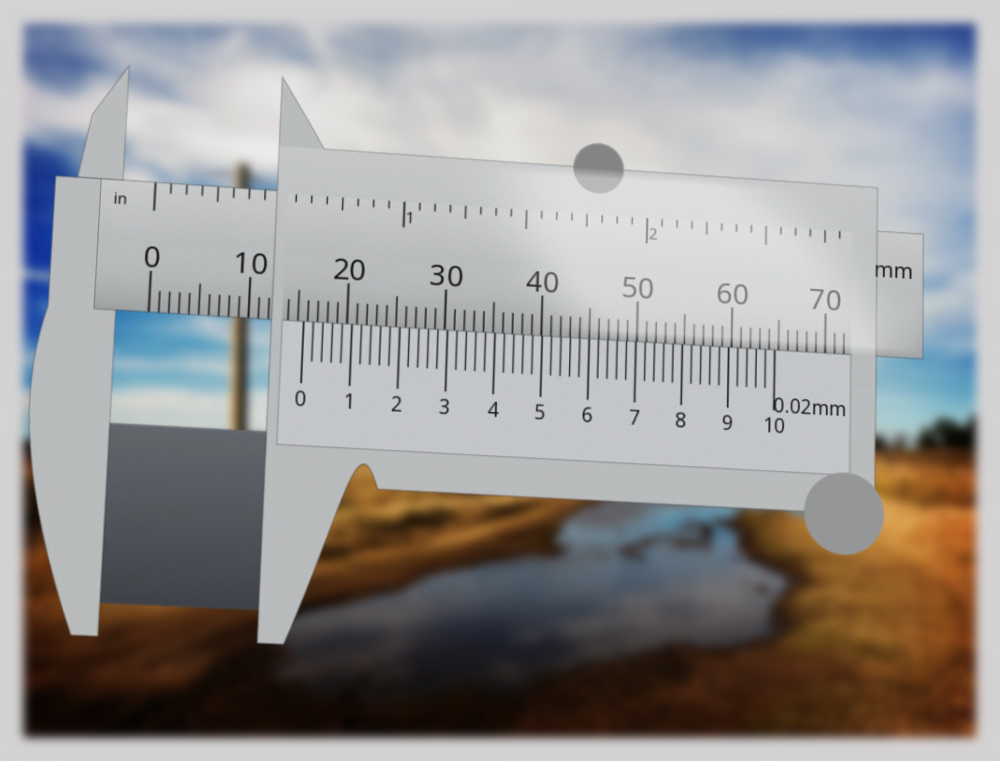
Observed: 15.6 mm
